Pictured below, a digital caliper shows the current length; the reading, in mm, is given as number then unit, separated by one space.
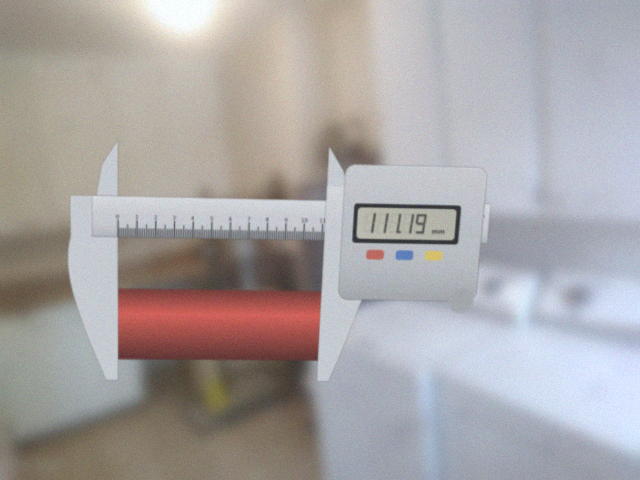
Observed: 111.19 mm
